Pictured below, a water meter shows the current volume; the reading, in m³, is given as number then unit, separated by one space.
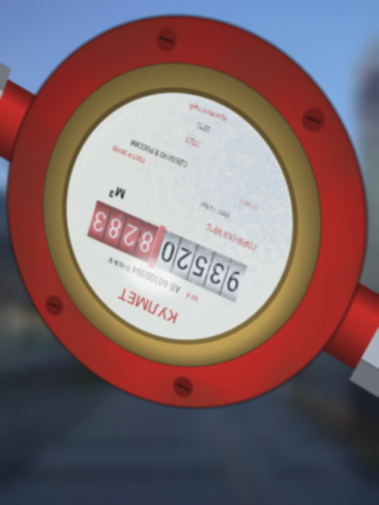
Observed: 93520.8283 m³
